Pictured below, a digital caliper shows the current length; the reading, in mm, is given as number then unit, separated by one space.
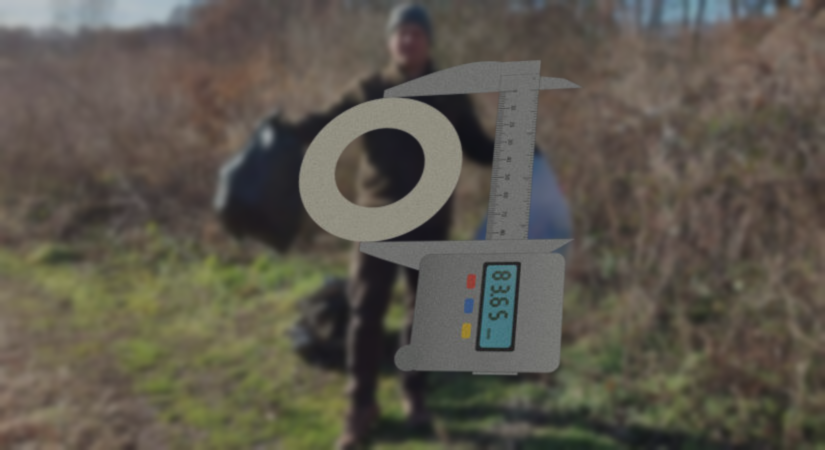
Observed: 83.65 mm
